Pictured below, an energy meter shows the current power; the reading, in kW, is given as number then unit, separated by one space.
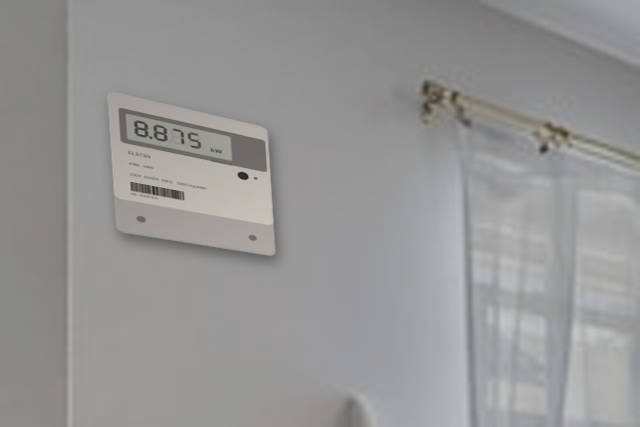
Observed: 8.875 kW
